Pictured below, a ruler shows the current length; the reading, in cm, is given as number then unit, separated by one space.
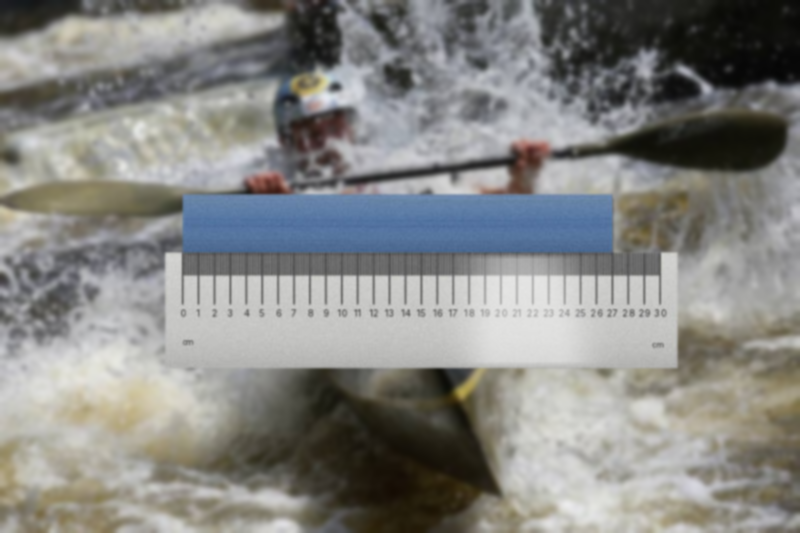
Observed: 27 cm
